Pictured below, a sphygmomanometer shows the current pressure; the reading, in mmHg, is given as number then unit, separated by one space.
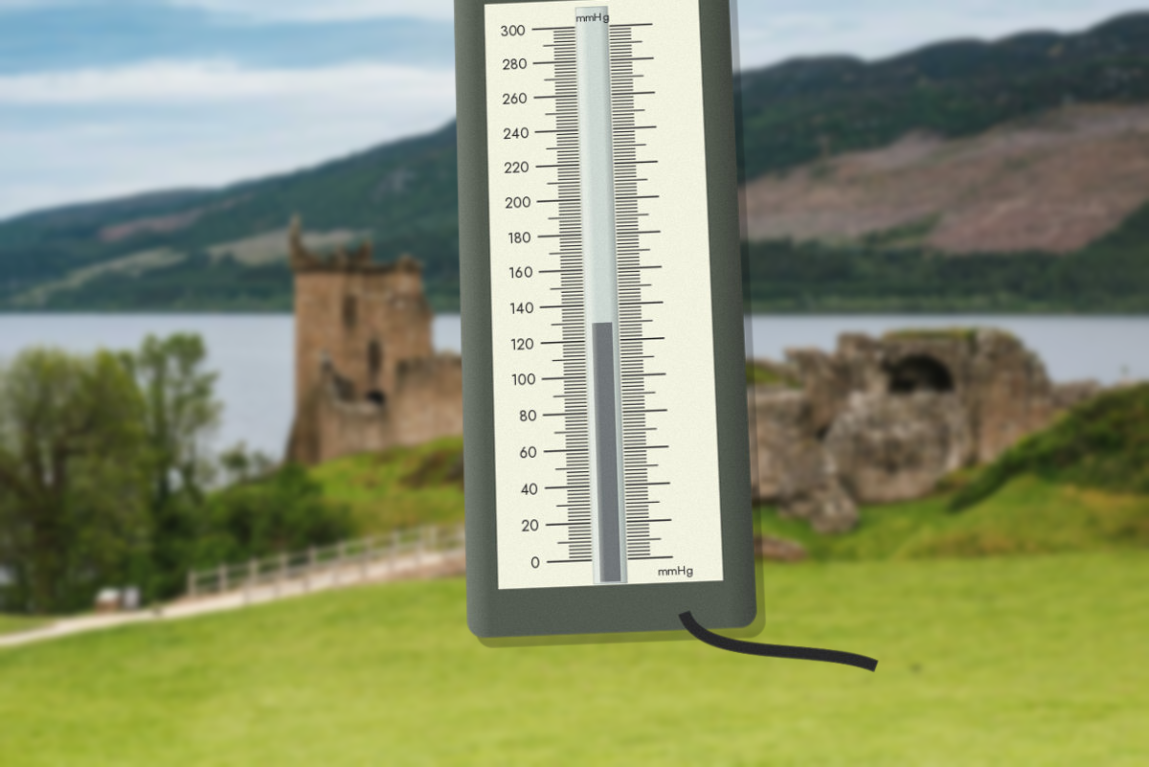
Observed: 130 mmHg
